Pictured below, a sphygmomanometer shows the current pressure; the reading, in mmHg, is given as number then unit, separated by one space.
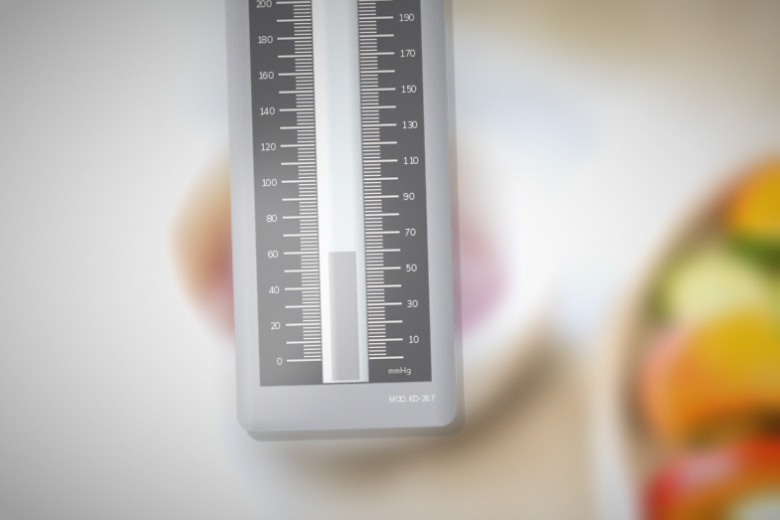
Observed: 60 mmHg
